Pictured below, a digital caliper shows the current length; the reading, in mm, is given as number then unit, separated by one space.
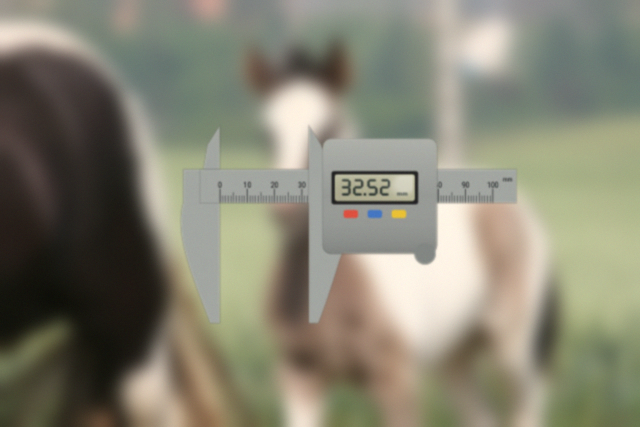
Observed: 32.52 mm
